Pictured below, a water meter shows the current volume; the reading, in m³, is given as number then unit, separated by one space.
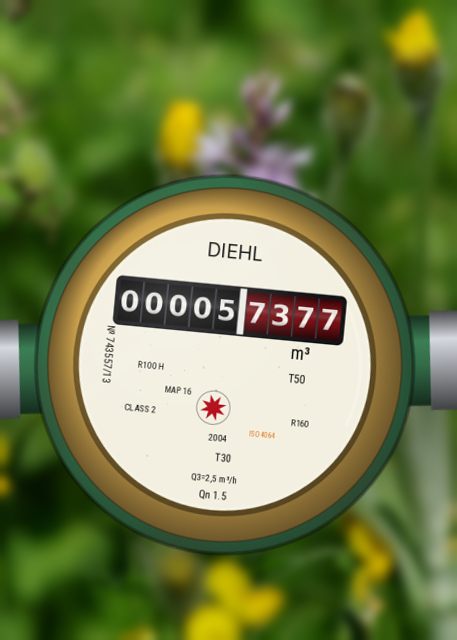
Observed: 5.7377 m³
